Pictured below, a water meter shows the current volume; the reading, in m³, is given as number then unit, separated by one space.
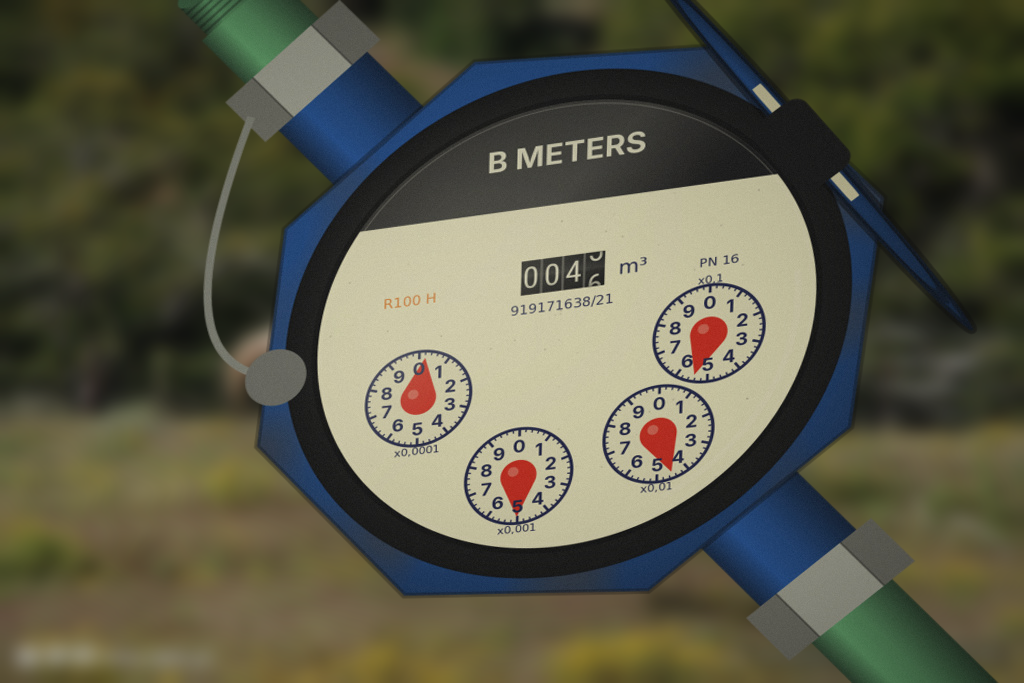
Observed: 45.5450 m³
